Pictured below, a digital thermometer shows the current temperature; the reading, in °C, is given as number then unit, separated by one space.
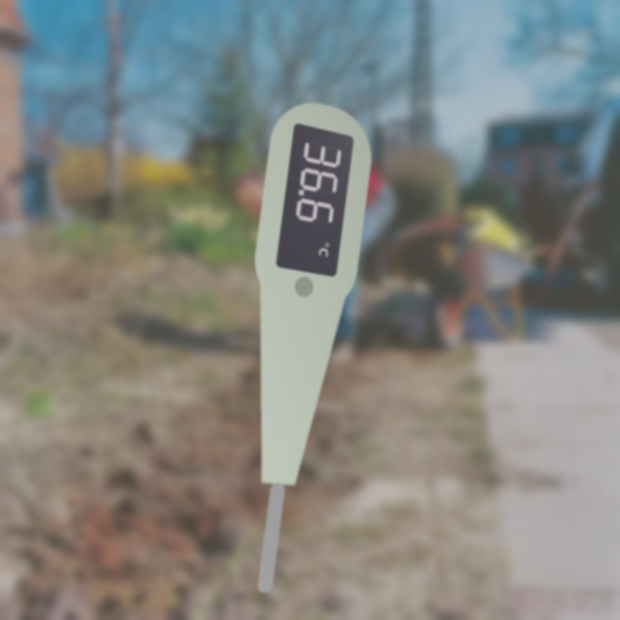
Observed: 36.6 °C
